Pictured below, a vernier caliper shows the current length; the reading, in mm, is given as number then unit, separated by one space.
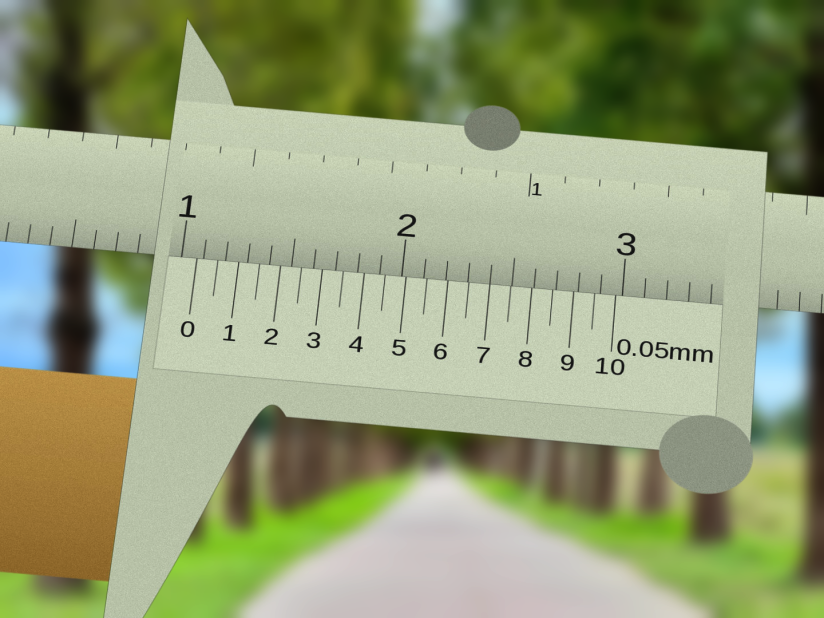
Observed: 10.70 mm
